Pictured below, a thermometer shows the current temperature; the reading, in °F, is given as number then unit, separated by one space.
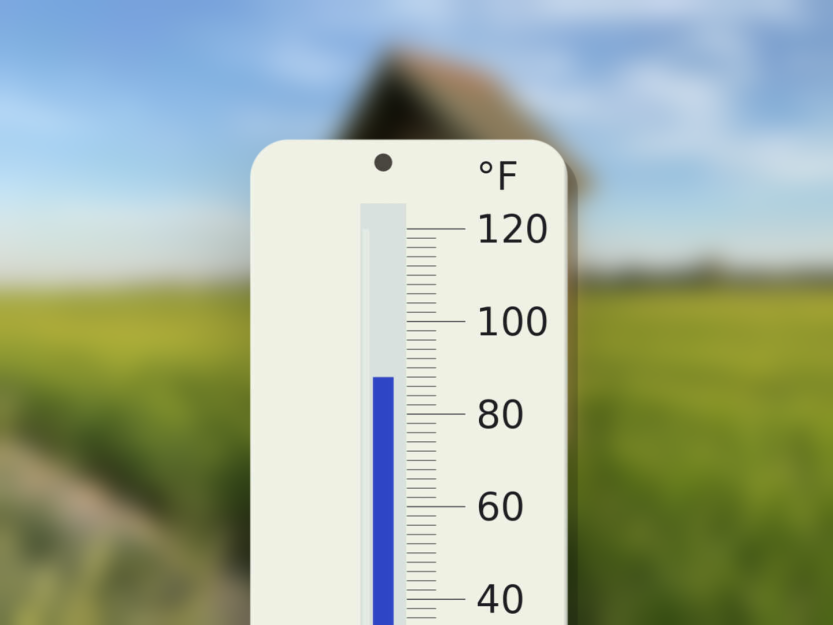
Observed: 88 °F
